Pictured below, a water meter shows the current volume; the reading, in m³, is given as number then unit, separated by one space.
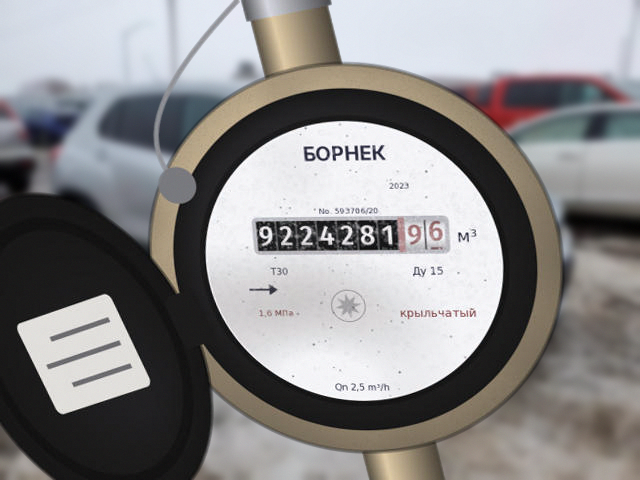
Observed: 9224281.96 m³
